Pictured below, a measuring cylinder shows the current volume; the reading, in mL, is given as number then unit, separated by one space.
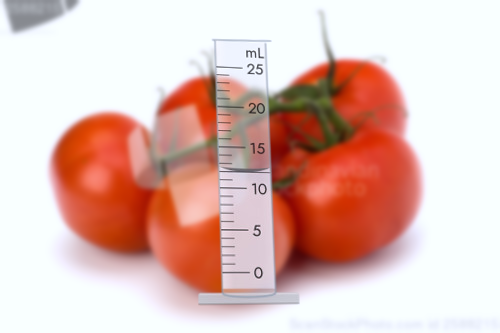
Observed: 12 mL
